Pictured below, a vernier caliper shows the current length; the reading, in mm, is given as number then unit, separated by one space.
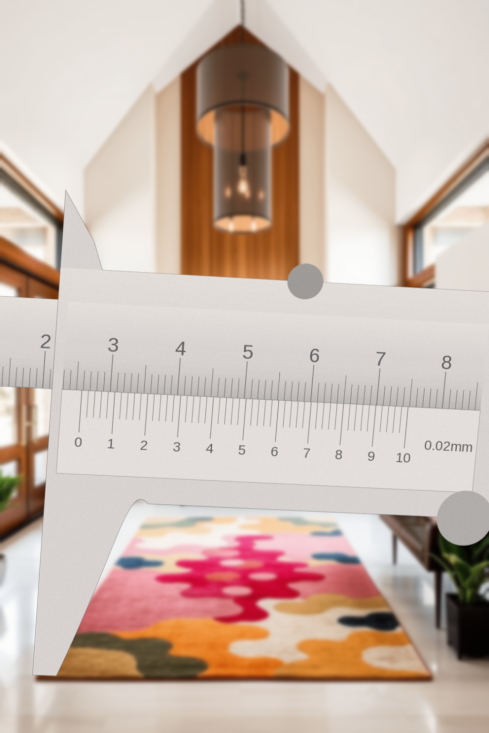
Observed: 25.8 mm
